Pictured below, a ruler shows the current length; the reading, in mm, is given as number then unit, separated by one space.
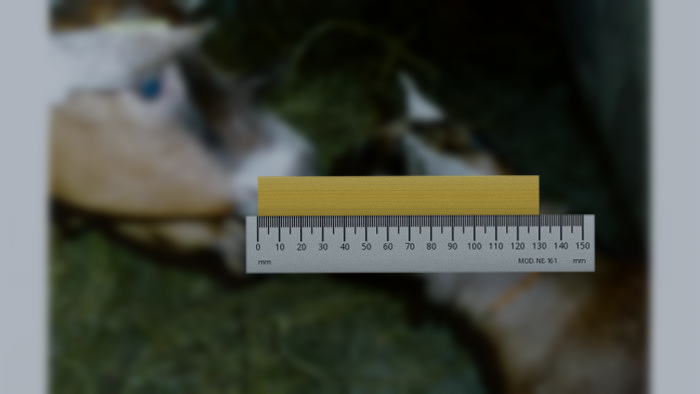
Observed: 130 mm
